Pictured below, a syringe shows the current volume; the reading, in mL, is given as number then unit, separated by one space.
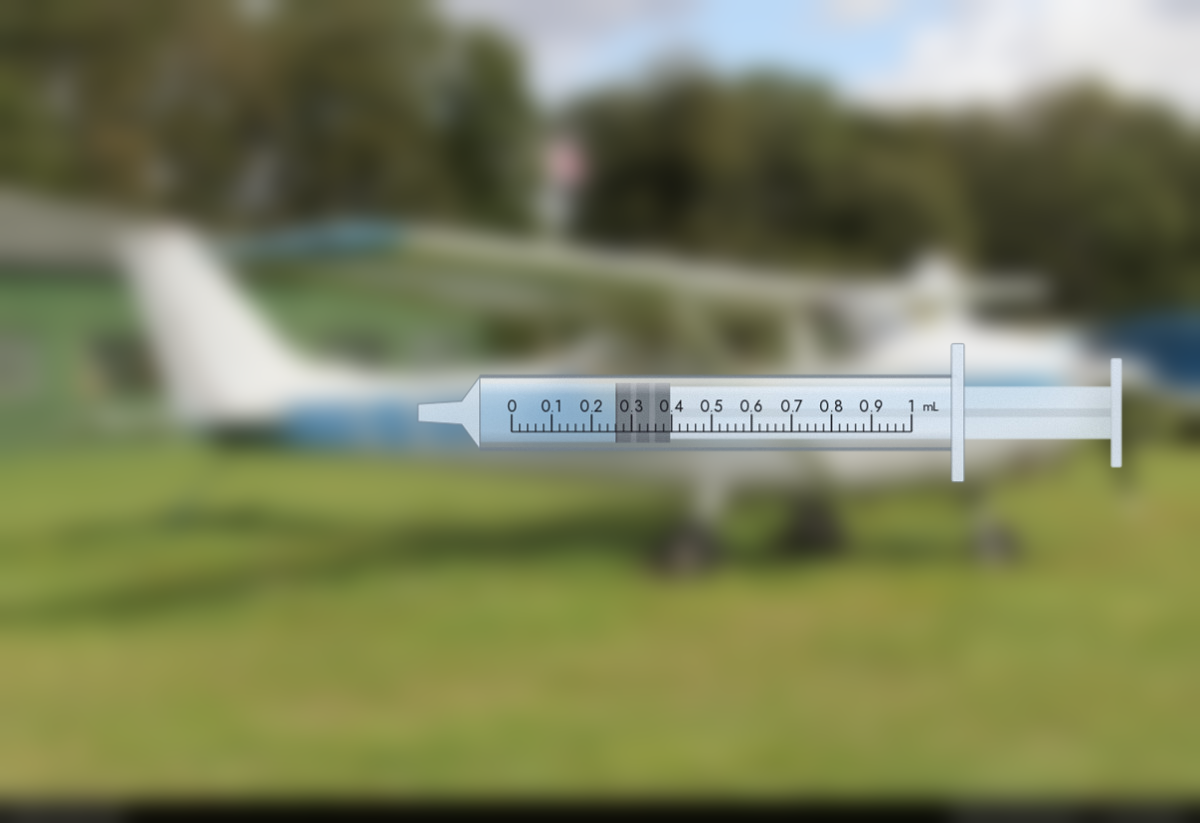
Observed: 0.26 mL
